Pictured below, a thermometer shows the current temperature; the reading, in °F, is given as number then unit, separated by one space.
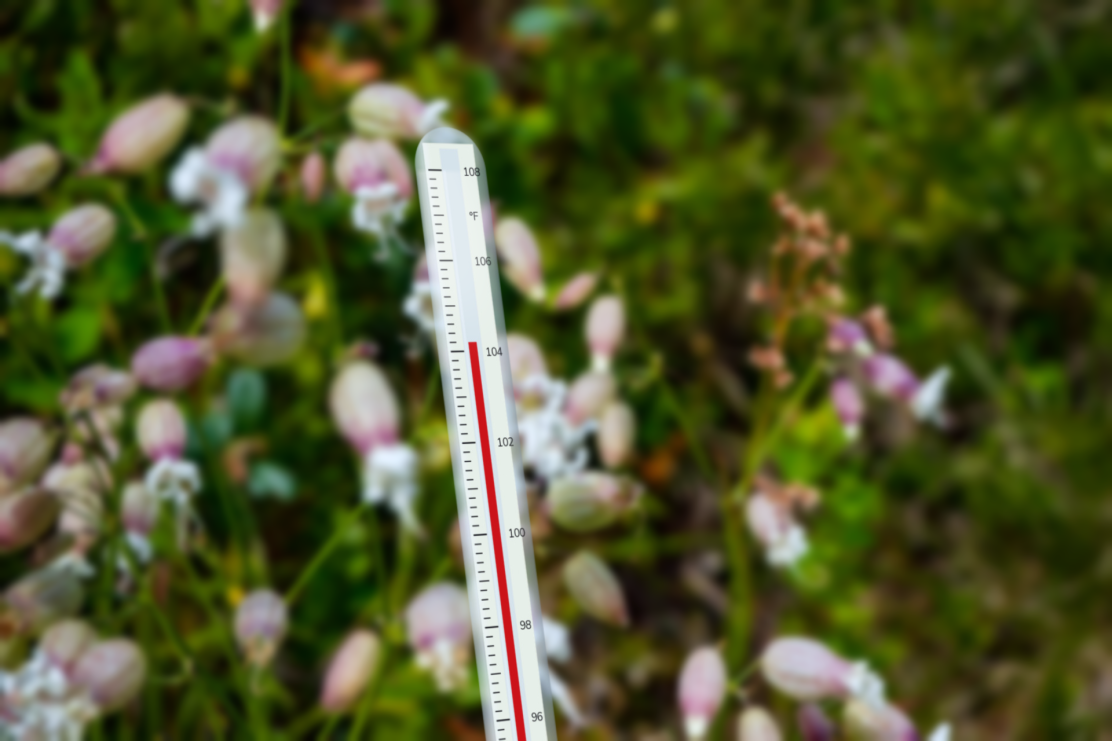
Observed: 104.2 °F
